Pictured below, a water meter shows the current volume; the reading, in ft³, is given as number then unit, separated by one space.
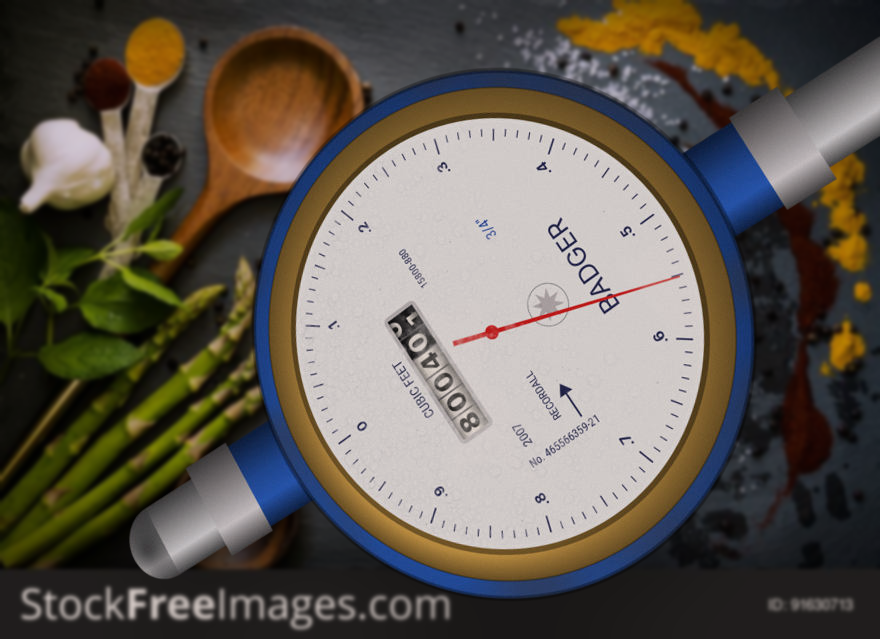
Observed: 800400.55 ft³
